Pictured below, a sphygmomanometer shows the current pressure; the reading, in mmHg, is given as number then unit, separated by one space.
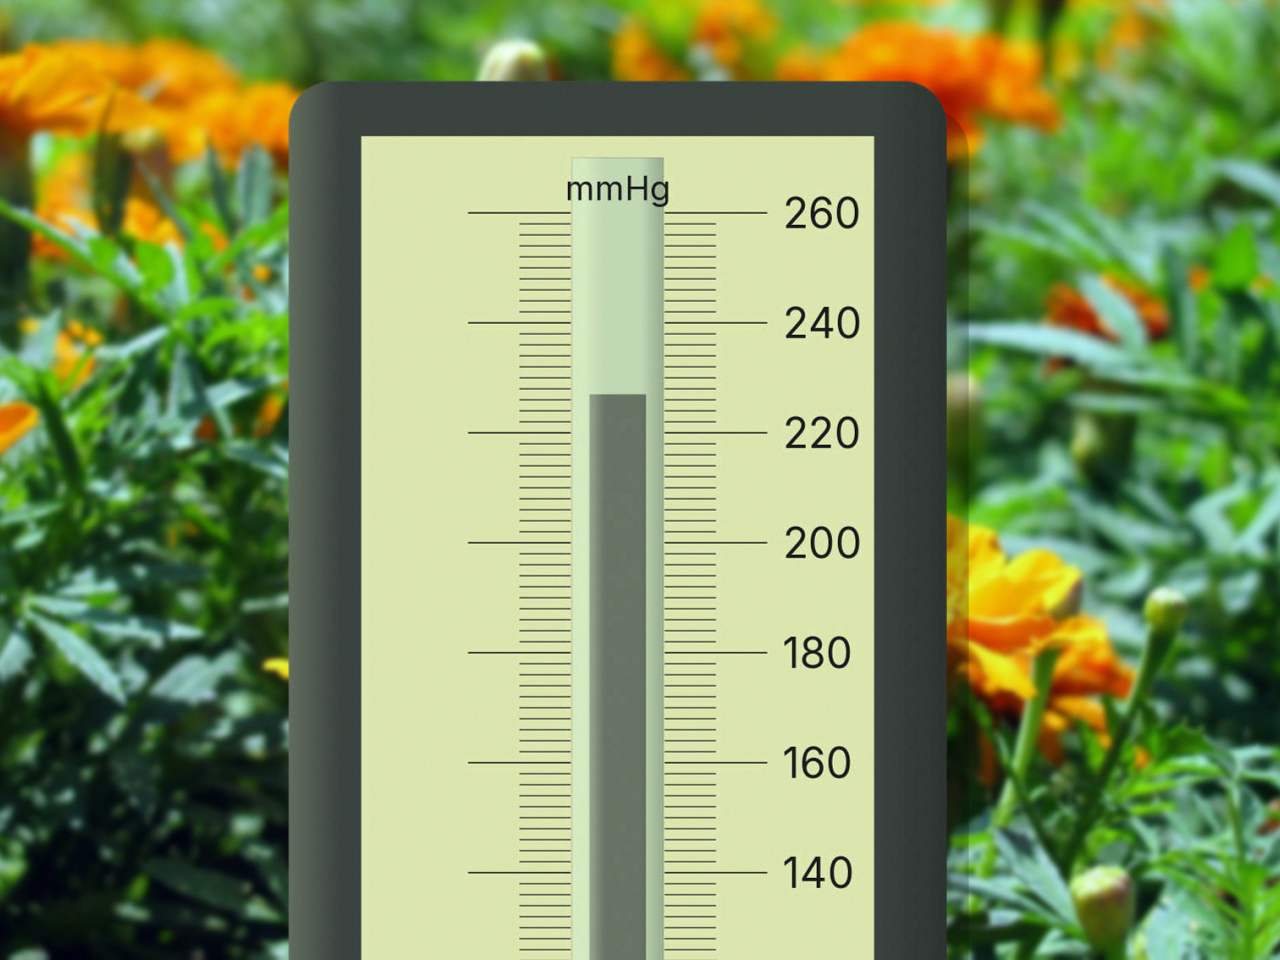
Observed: 227 mmHg
